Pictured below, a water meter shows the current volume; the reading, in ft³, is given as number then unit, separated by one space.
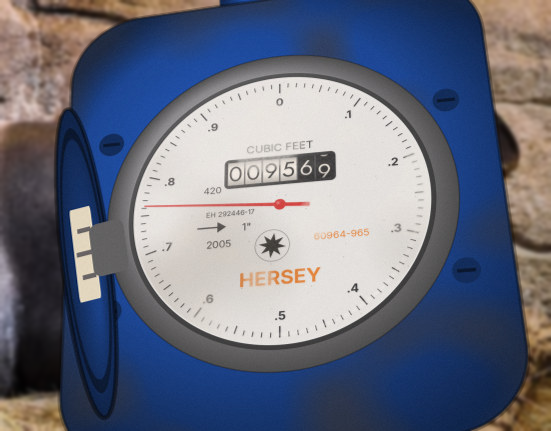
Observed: 9568.76 ft³
